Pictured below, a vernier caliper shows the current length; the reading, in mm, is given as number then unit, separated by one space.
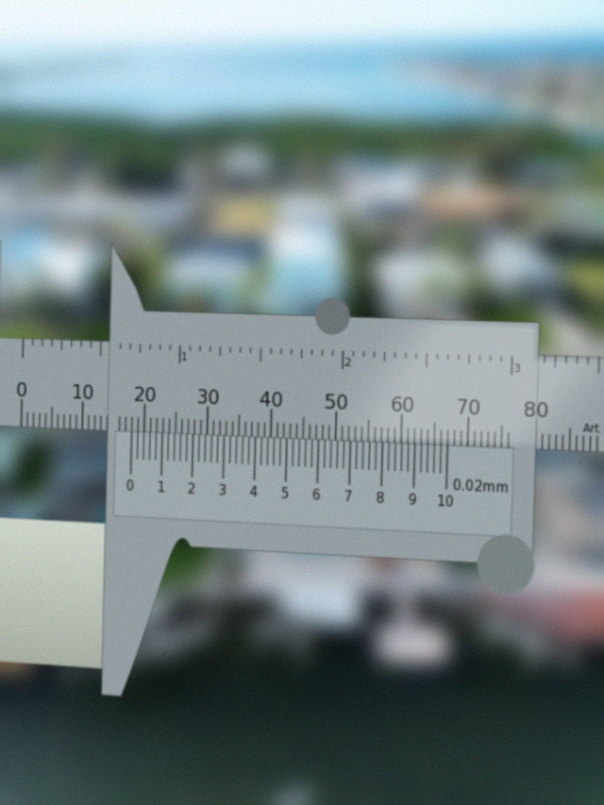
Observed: 18.0 mm
